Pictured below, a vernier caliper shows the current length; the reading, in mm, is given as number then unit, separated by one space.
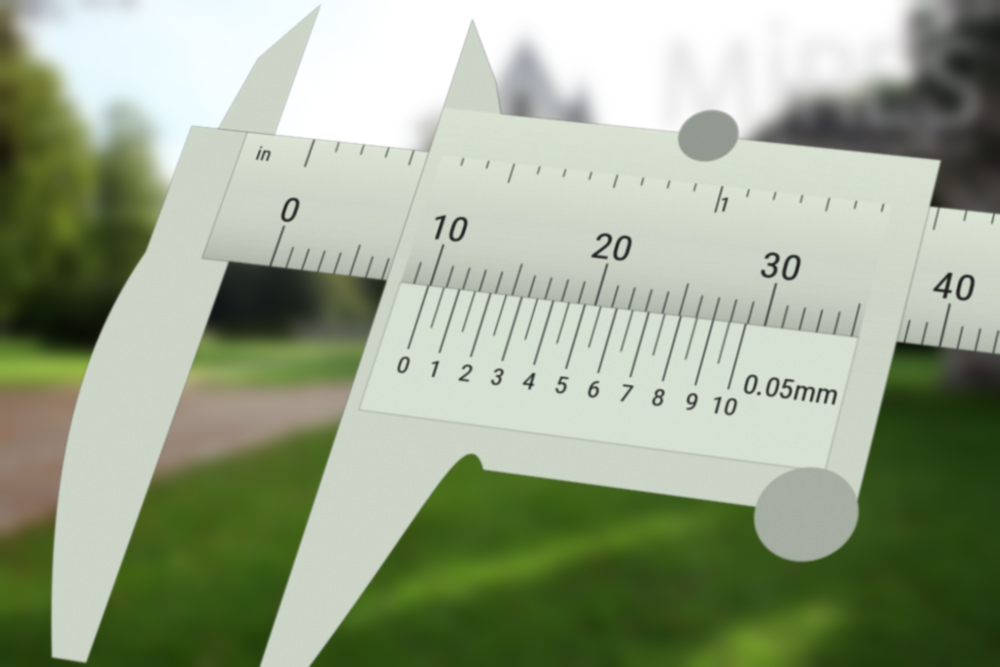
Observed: 9.9 mm
